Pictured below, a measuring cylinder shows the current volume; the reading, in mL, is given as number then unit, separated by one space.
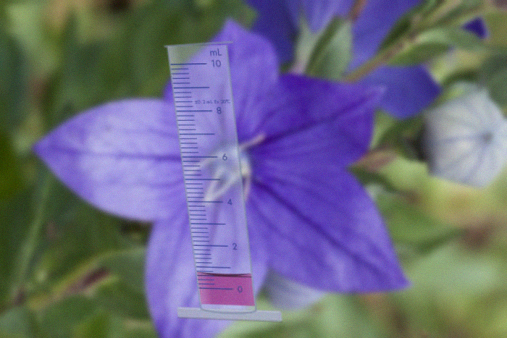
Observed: 0.6 mL
